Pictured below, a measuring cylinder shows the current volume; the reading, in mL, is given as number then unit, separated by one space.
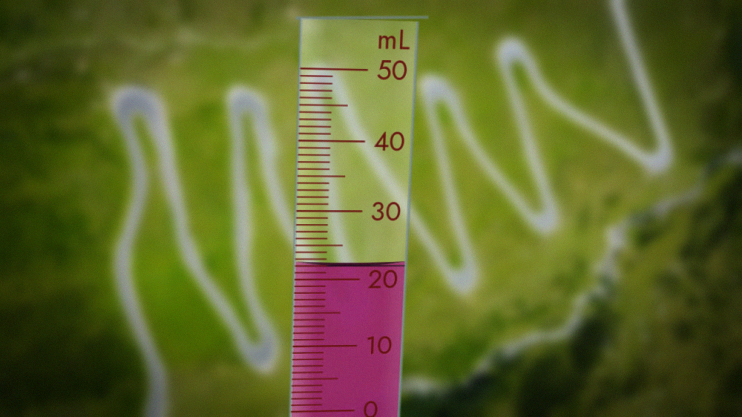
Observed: 22 mL
